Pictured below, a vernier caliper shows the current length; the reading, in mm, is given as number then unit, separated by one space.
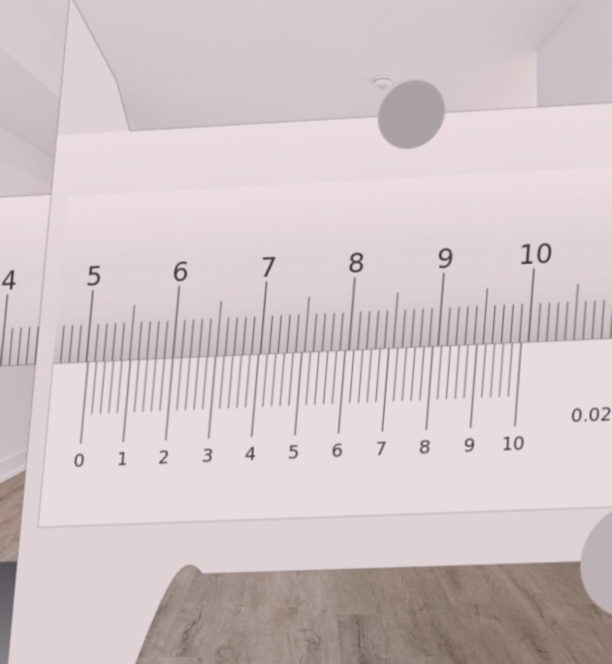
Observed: 50.2 mm
